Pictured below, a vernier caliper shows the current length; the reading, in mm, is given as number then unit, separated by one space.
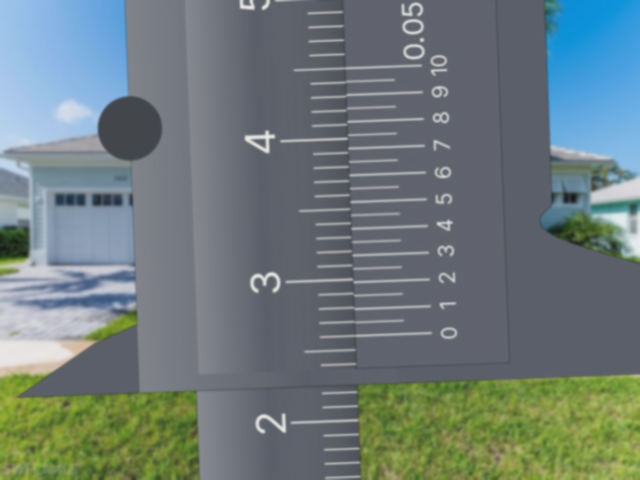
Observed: 26.0 mm
